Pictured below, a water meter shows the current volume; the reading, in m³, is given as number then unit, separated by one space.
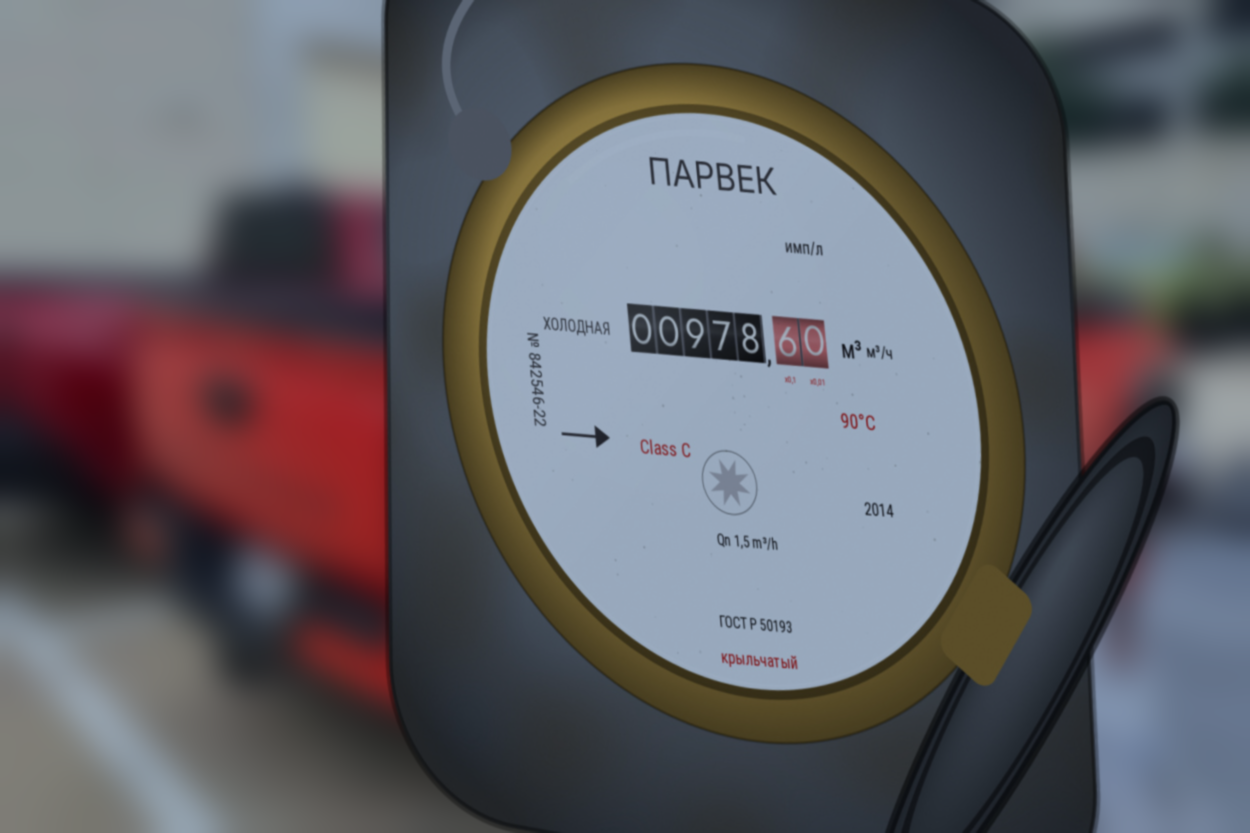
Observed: 978.60 m³
